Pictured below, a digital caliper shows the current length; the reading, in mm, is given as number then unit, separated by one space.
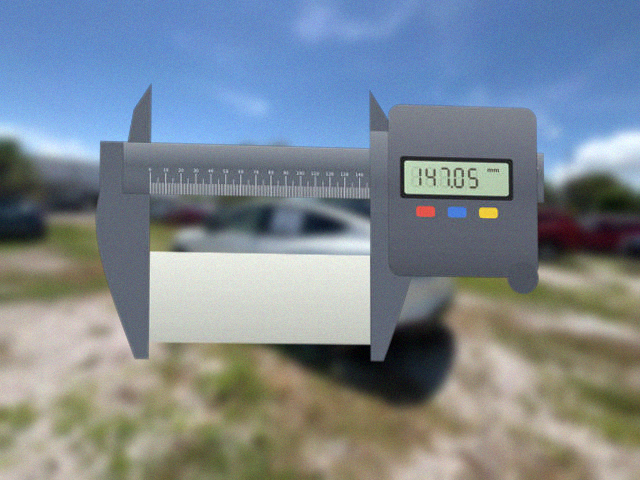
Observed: 147.05 mm
